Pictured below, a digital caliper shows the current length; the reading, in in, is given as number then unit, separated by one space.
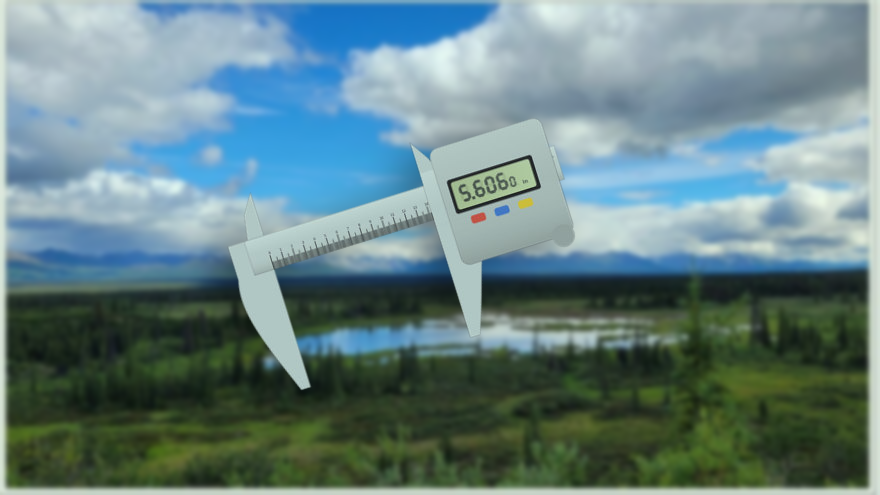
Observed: 5.6060 in
